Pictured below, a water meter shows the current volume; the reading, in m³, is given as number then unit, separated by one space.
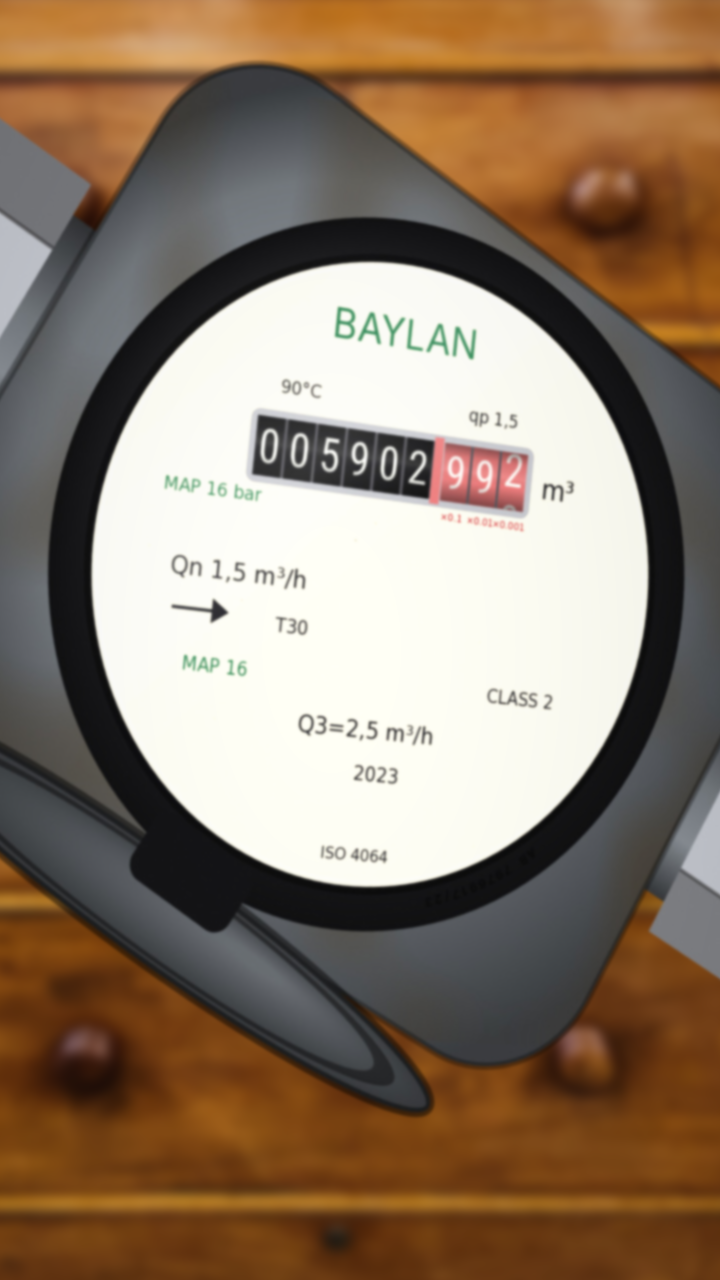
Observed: 5902.992 m³
